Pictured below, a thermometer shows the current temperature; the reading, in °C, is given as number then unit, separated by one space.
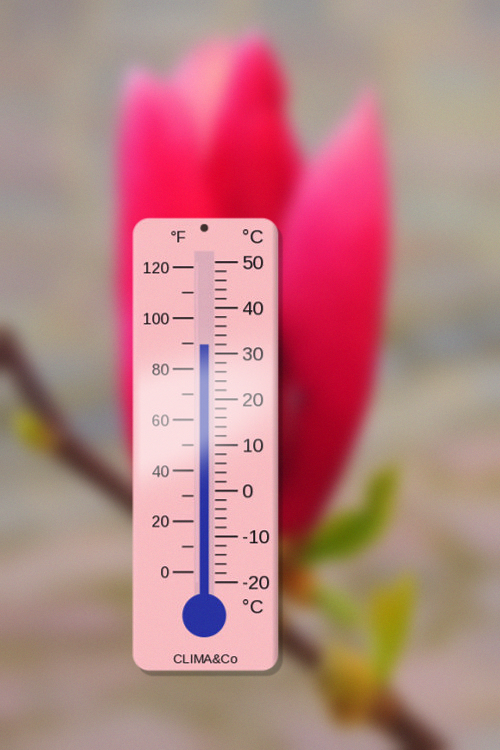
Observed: 32 °C
